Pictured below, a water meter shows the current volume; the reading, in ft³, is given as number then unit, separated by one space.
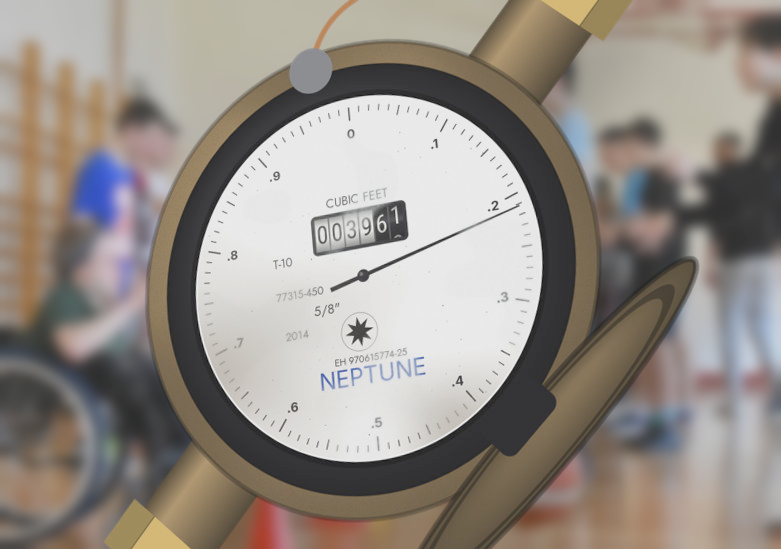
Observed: 3961.21 ft³
